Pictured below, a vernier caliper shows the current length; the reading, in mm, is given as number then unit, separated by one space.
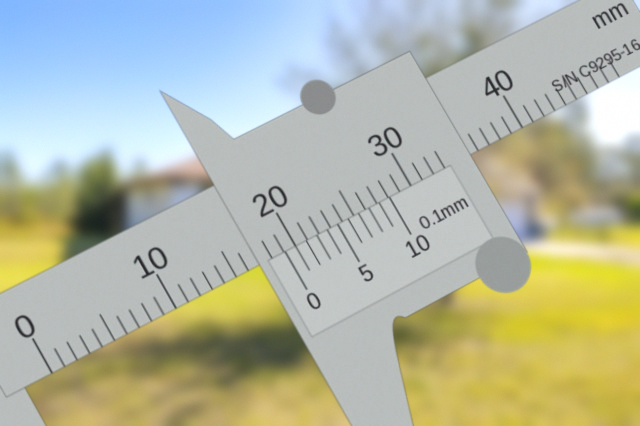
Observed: 19.1 mm
